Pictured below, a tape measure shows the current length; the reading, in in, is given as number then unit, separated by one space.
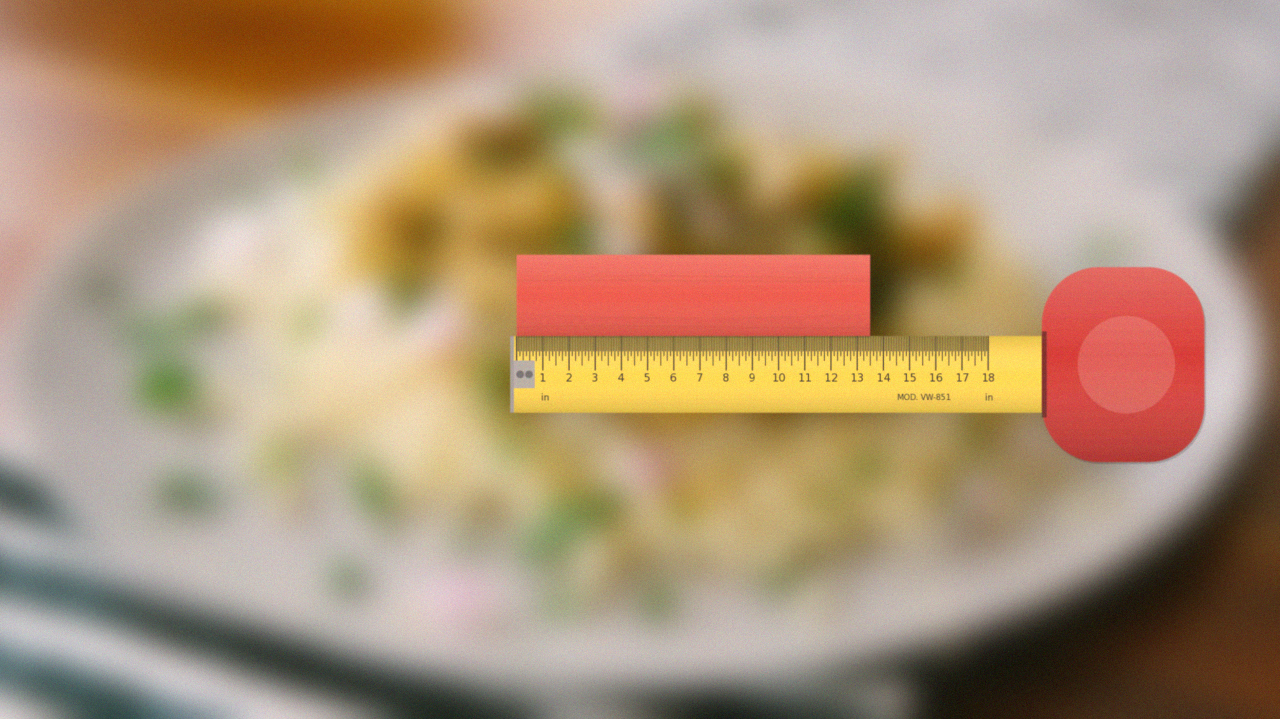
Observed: 13.5 in
